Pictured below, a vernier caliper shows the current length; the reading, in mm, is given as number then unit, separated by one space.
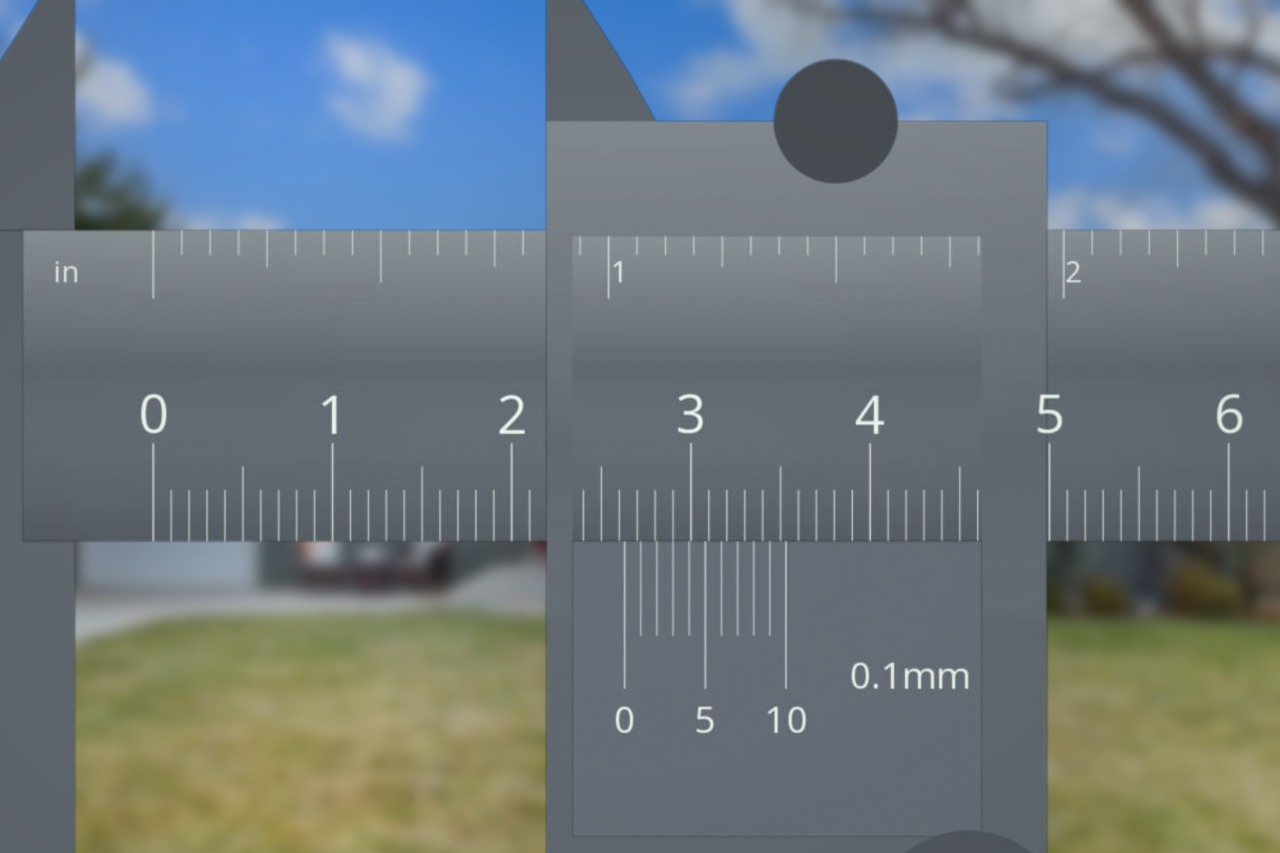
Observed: 26.3 mm
